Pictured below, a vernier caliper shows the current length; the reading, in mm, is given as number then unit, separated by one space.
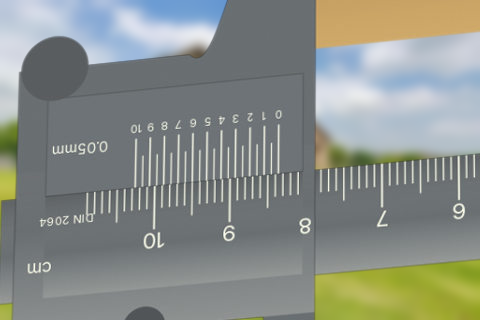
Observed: 83.6 mm
